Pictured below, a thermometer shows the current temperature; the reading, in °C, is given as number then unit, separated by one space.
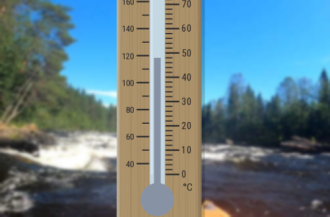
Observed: 48 °C
